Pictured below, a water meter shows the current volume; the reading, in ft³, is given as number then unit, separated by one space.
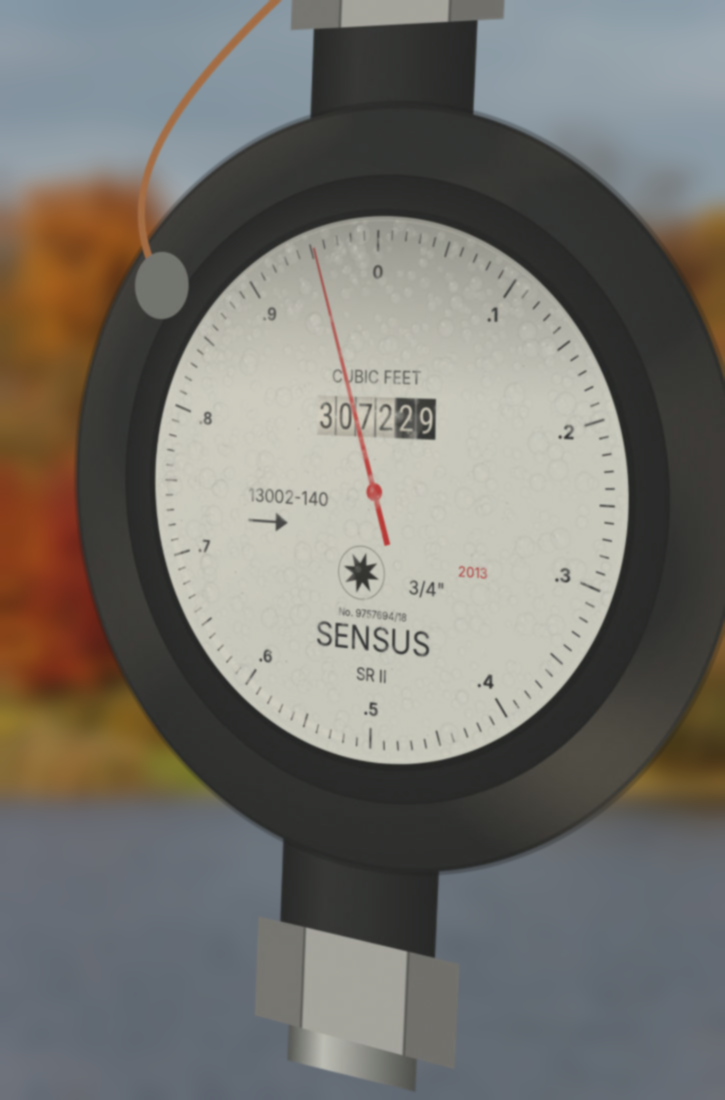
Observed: 307228.95 ft³
